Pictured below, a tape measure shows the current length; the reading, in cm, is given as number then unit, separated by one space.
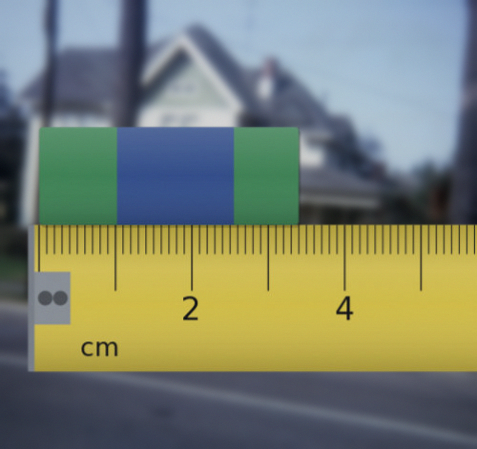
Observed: 3.4 cm
